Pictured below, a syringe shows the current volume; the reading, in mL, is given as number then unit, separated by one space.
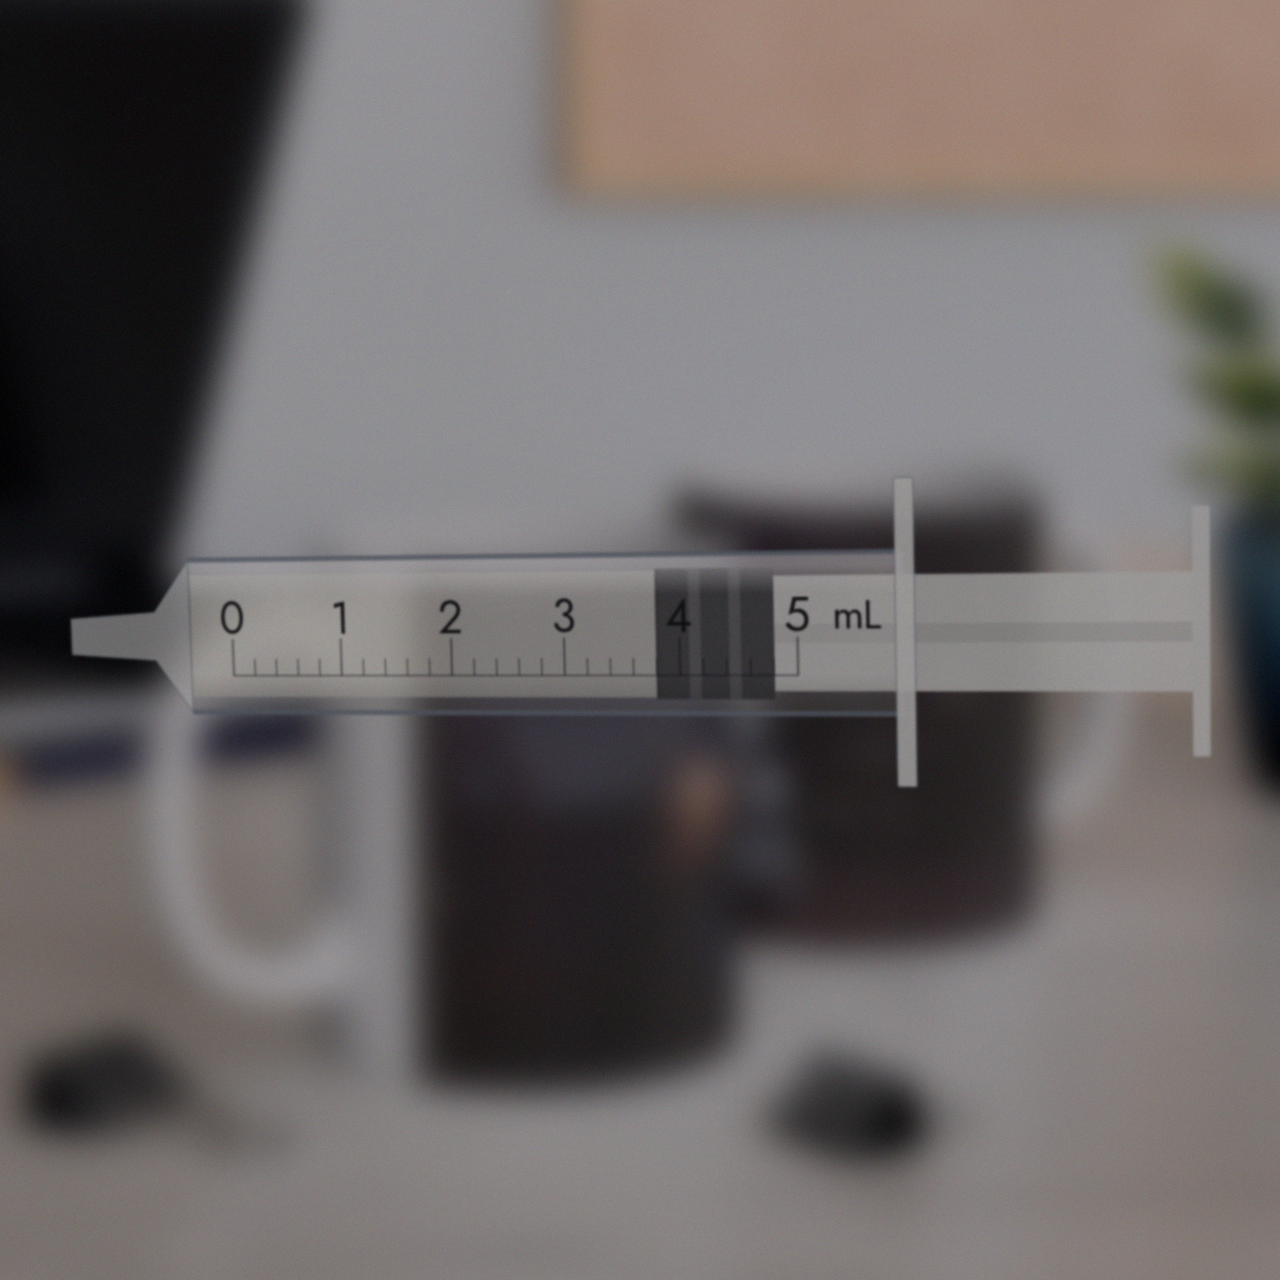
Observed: 3.8 mL
